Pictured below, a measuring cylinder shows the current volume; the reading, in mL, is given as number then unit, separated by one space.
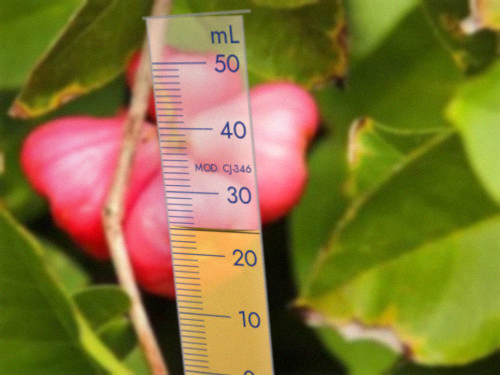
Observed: 24 mL
